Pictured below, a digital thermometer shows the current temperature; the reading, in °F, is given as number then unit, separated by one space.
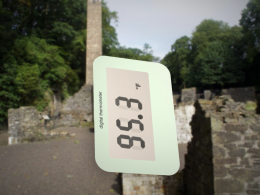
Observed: 95.3 °F
